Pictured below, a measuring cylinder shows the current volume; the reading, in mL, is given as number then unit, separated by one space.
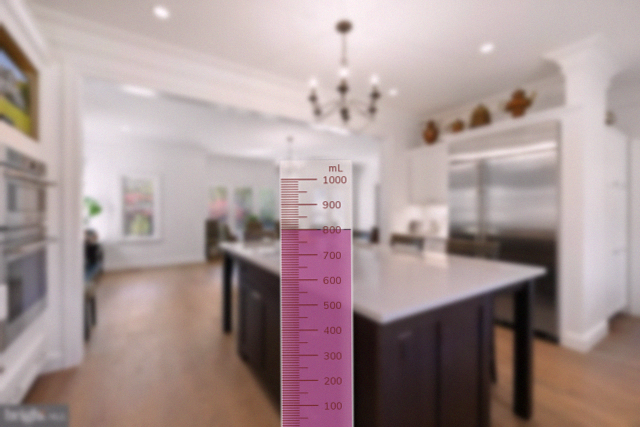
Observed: 800 mL
